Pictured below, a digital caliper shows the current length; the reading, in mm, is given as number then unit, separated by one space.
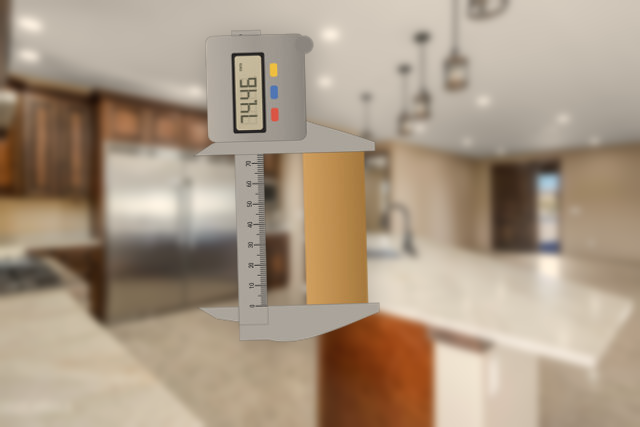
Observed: 74.46 mm
